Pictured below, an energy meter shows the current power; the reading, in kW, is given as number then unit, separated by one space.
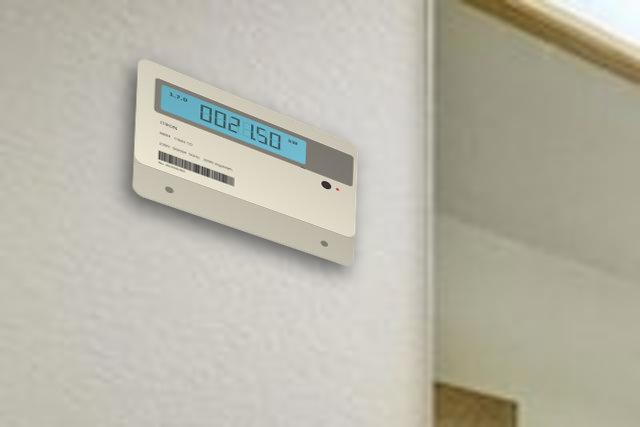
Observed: 21.50 kW
